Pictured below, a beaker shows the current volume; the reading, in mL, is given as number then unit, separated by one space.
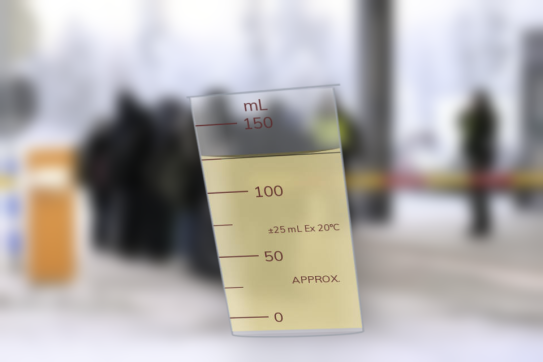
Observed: 125 mL
